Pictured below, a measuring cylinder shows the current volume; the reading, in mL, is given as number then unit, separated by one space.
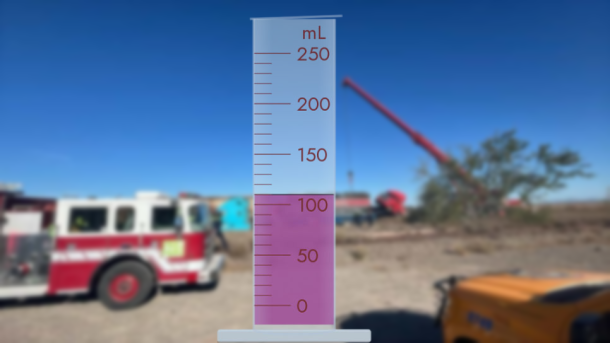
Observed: 110 mL
